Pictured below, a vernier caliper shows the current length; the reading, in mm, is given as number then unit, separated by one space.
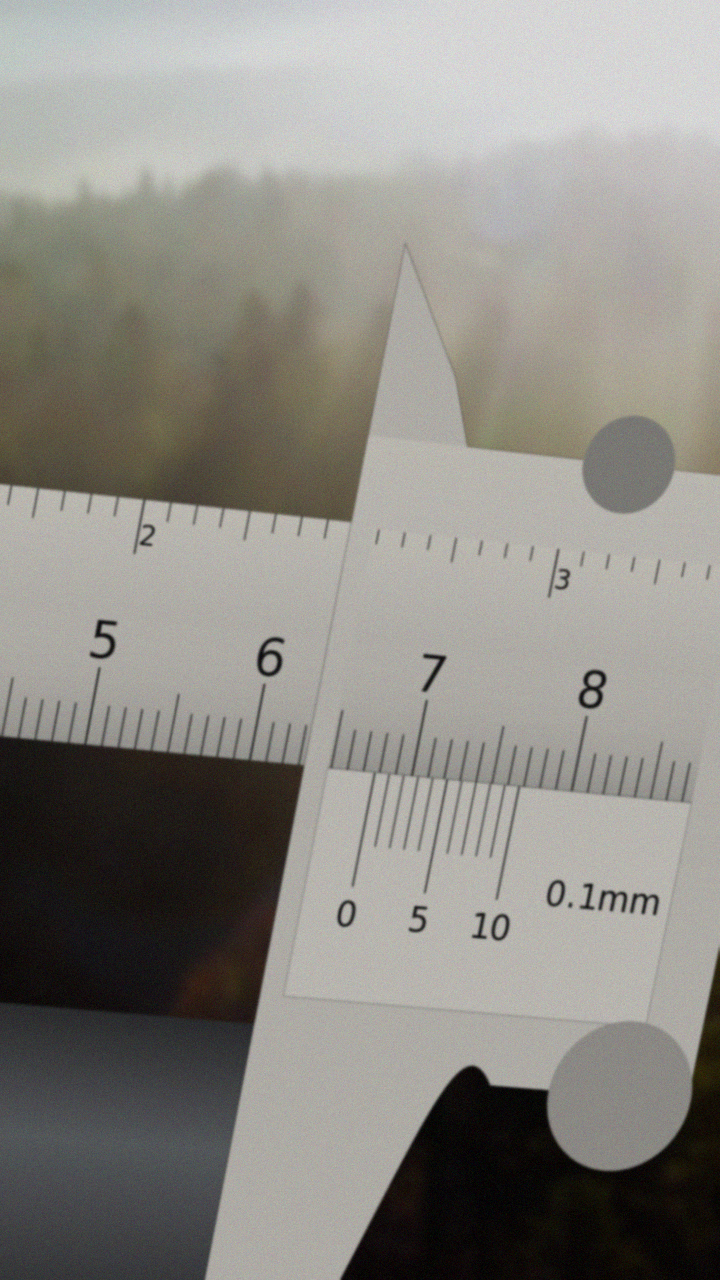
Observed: 67.7 mm
